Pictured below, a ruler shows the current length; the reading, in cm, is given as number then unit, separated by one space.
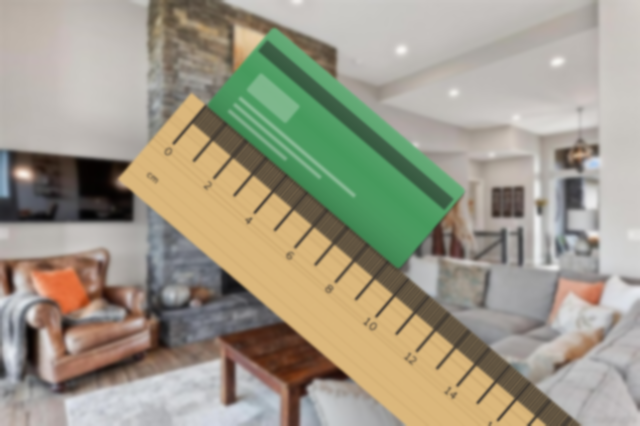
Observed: 9.5 cm
